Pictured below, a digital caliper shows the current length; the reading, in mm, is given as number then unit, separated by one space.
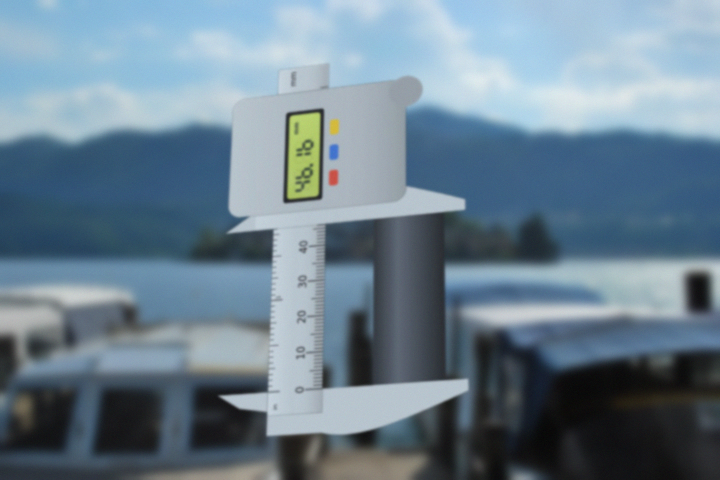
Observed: 46.16 mm
